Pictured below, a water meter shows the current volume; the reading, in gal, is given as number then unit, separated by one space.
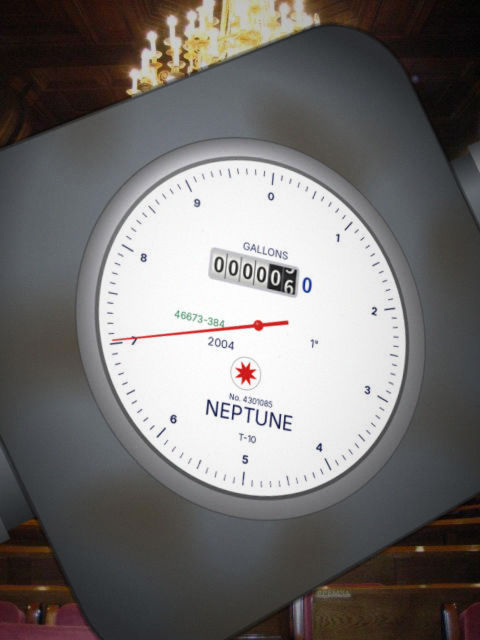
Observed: 57.0 gal
